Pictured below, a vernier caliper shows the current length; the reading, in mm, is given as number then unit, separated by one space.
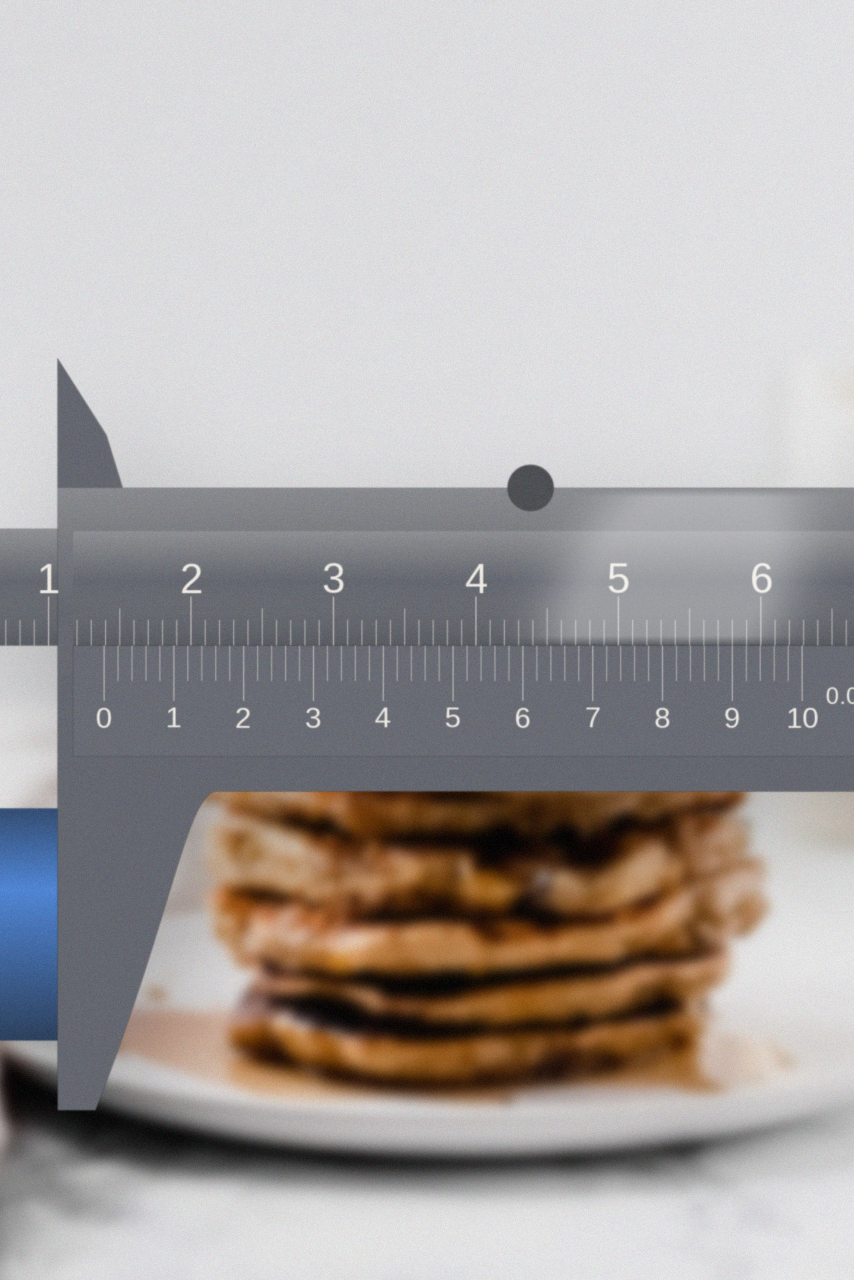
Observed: 13.9 mm
